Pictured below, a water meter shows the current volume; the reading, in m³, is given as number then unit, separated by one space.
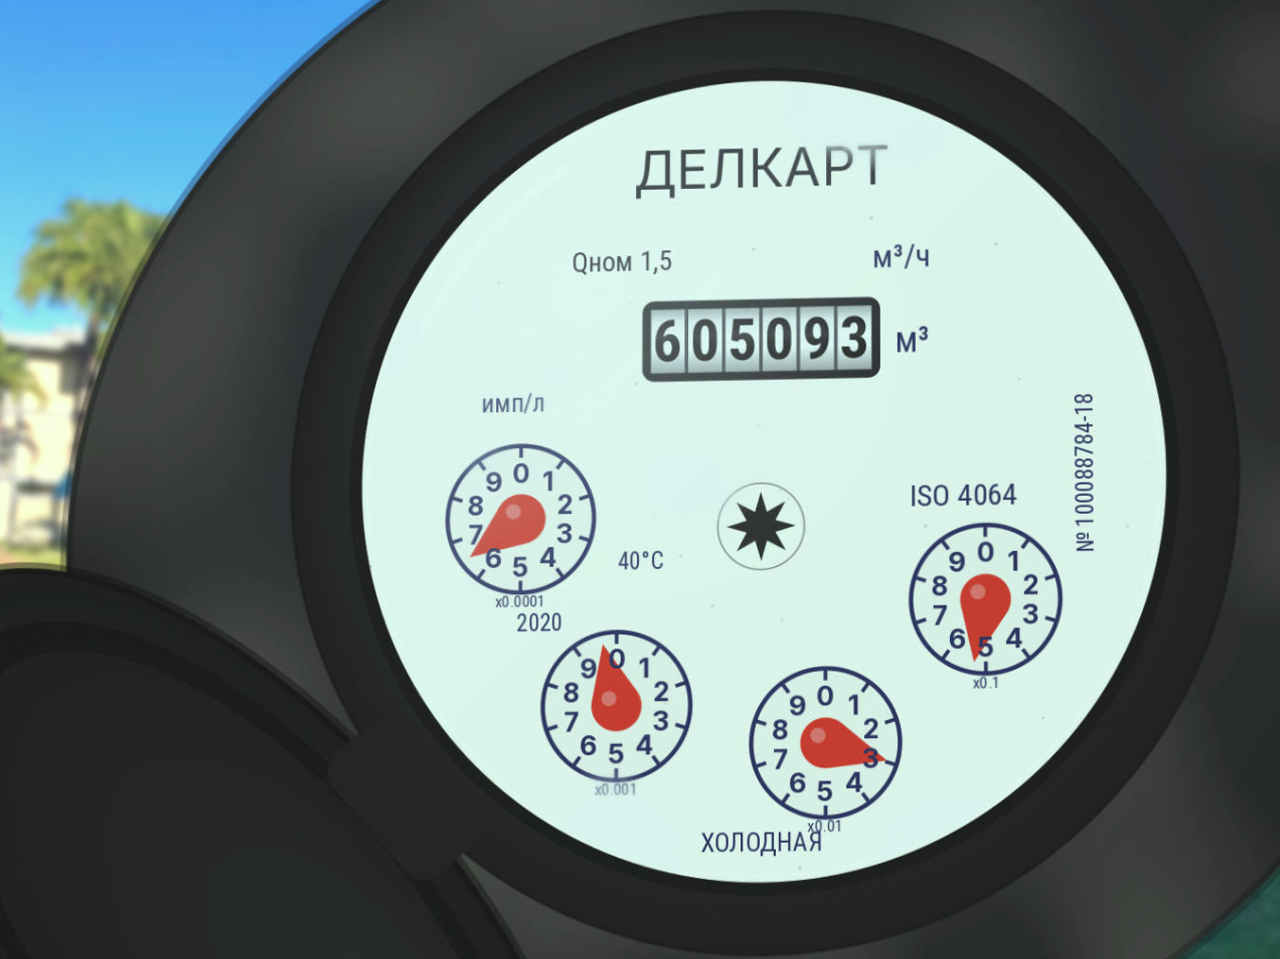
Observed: 605093.5296 m³
